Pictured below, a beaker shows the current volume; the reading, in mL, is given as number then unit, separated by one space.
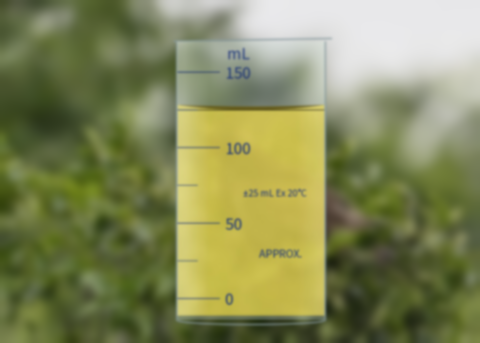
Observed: 125 mL
